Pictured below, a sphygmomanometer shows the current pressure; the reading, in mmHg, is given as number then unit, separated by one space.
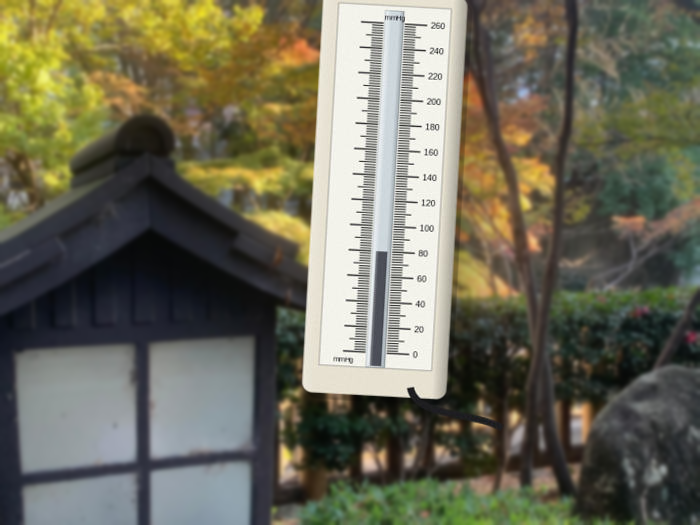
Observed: 80 mmHg
